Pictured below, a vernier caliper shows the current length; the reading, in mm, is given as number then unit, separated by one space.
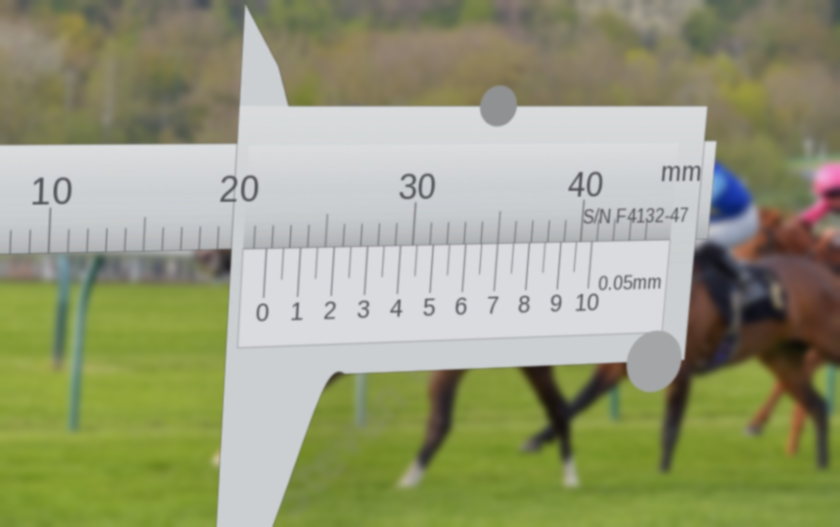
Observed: 21.7 mm
